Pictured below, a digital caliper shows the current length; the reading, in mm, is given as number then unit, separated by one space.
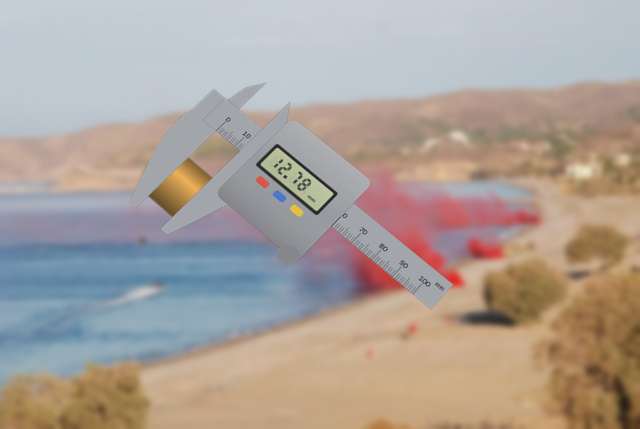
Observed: 12.78 mm
